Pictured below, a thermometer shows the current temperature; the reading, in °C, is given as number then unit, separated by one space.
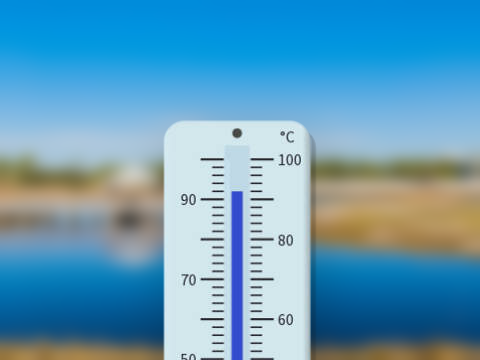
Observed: 92 °C
